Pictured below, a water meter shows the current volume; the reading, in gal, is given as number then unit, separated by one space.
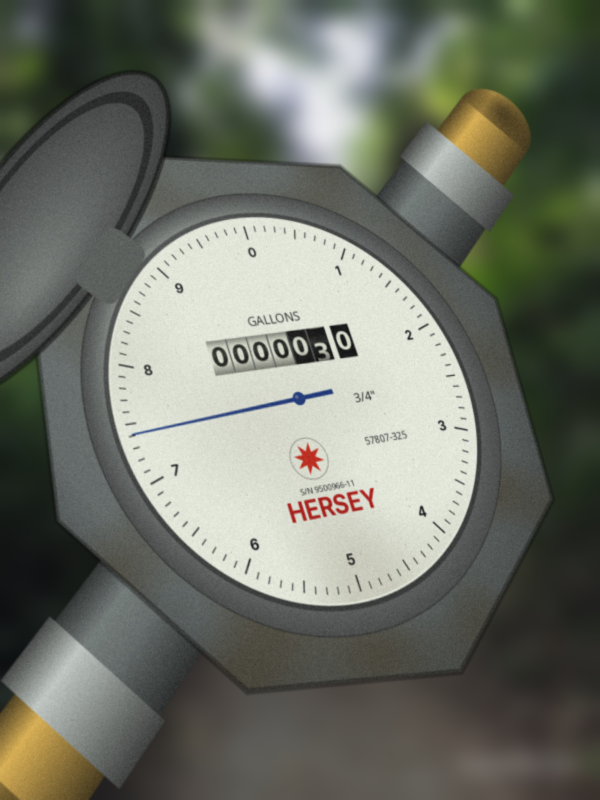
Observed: 27.4 gal
